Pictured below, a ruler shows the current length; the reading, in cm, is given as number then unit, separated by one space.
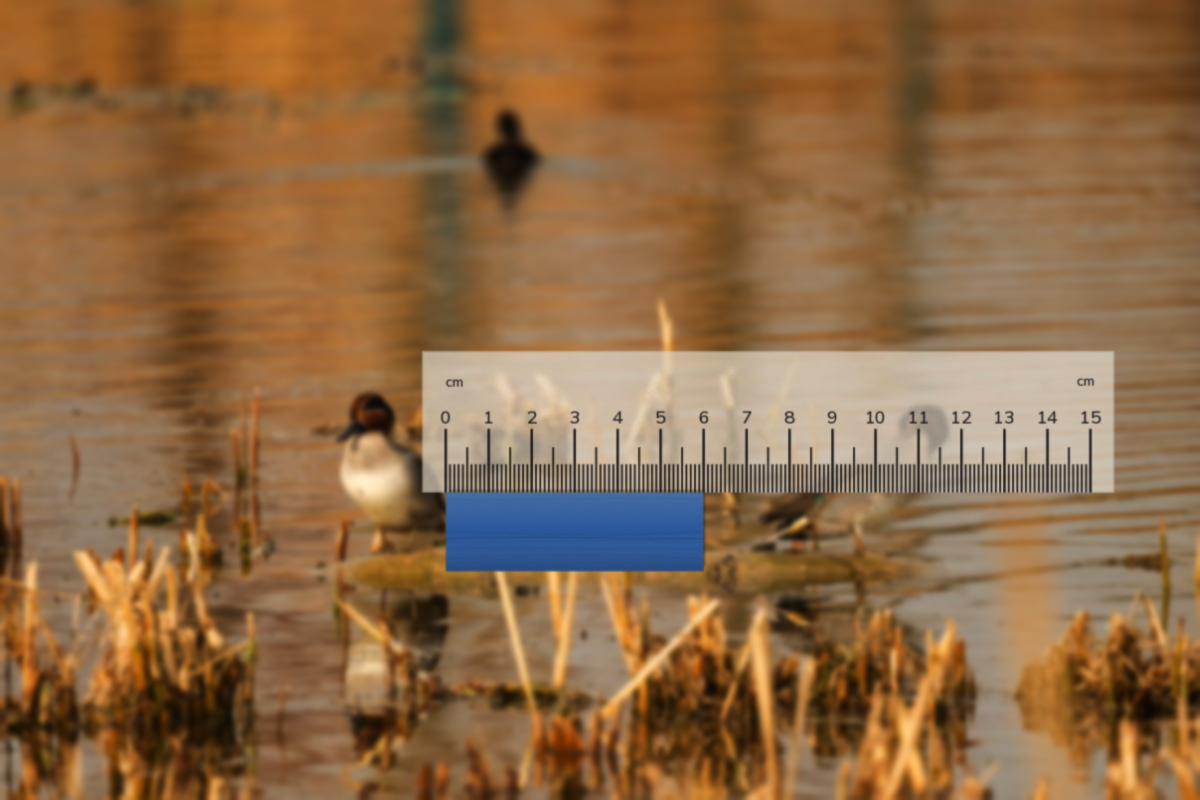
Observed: 6 cm
